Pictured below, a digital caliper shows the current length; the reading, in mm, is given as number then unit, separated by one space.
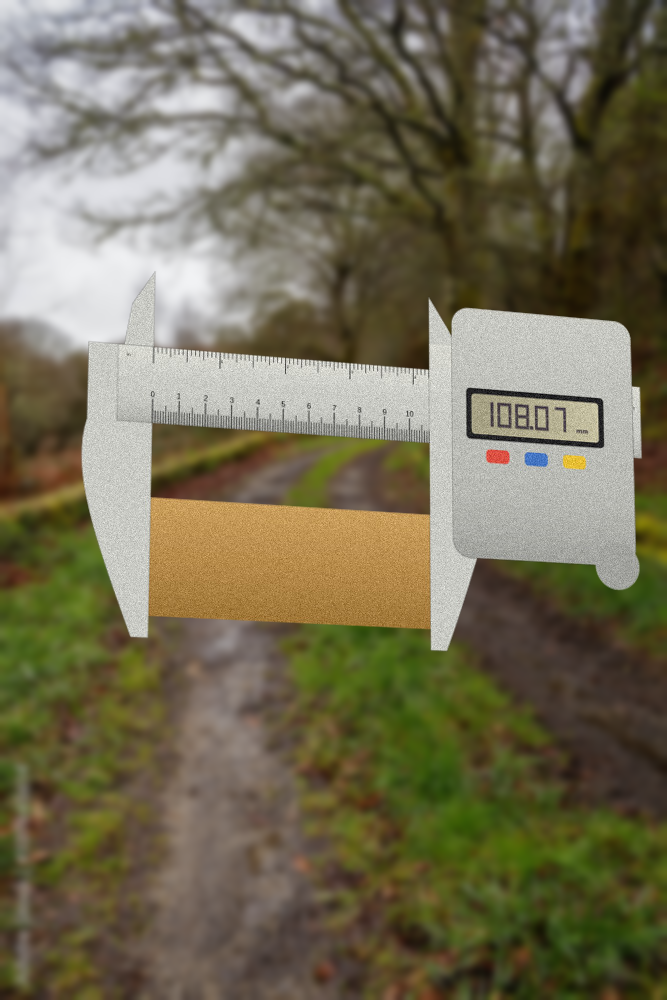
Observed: 108.07 mm
